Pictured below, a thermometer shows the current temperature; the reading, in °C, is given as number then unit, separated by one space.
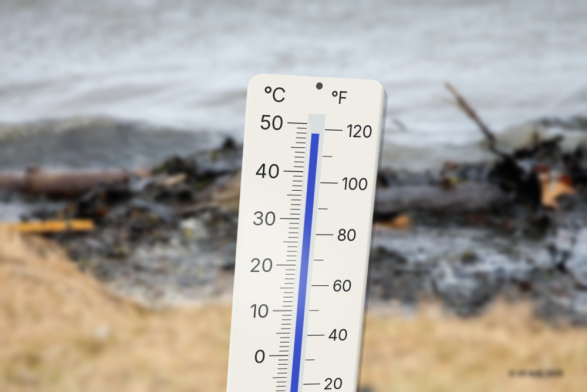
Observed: 48 °C
